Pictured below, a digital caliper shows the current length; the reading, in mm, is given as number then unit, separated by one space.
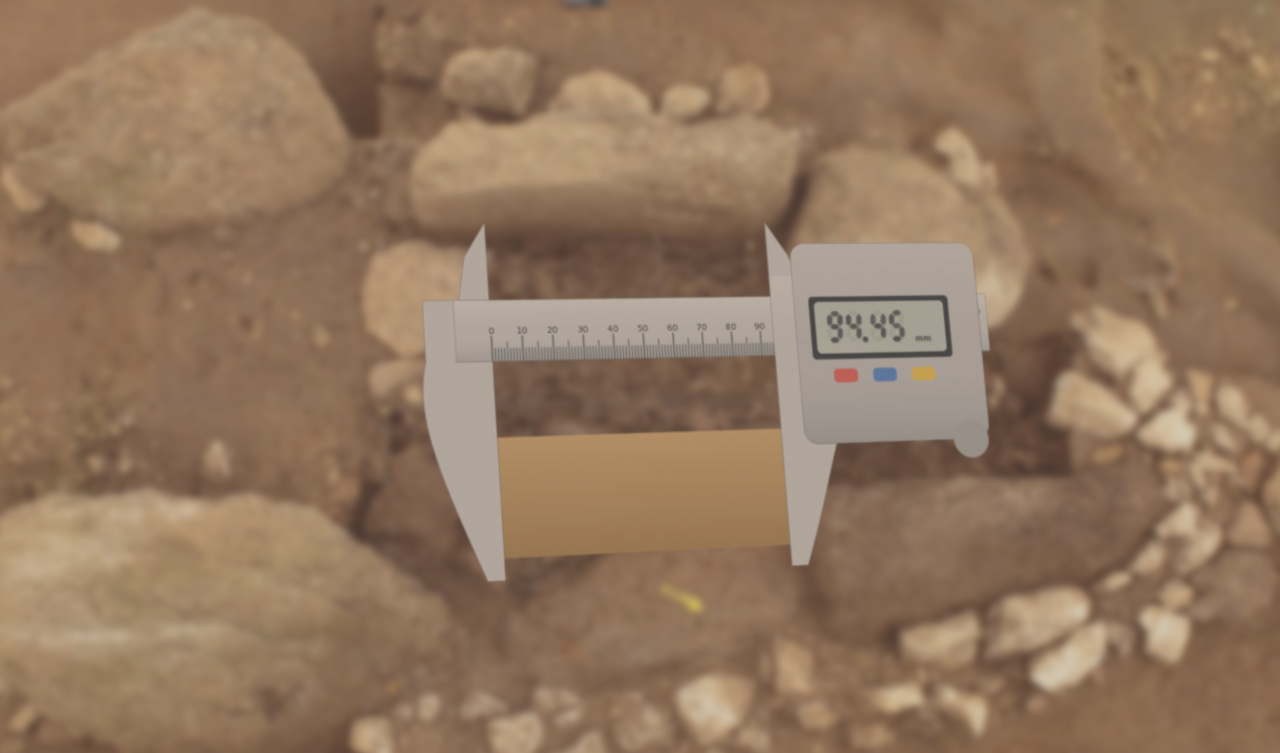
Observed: 94.45 mm
